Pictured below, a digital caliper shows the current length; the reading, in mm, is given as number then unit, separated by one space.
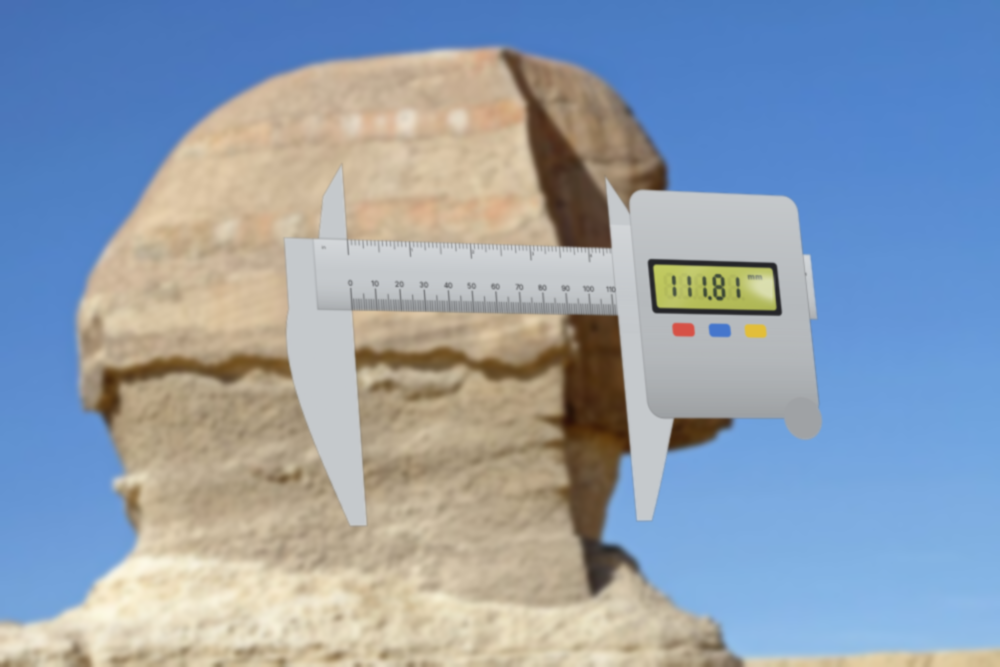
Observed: 111.81 mm
